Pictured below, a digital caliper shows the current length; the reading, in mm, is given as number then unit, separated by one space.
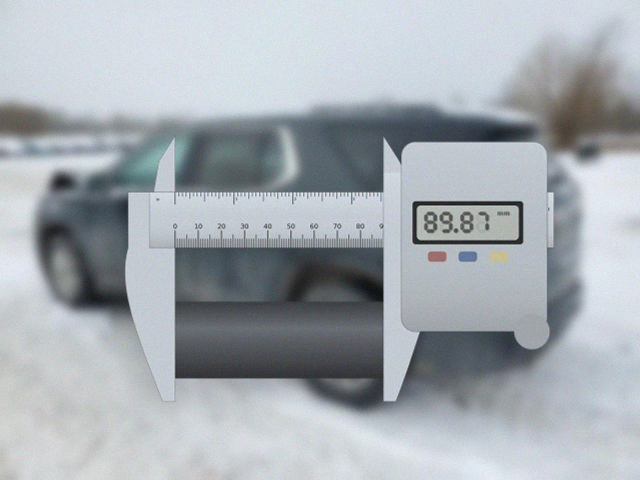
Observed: 89.87 mm
